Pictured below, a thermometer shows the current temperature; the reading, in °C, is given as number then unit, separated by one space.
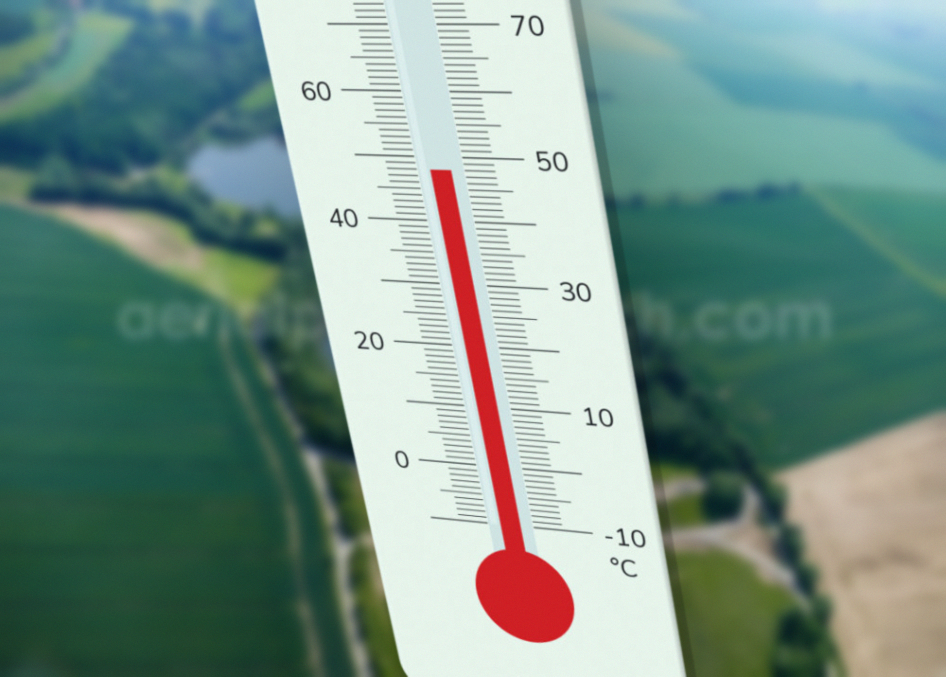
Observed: 48 °C
